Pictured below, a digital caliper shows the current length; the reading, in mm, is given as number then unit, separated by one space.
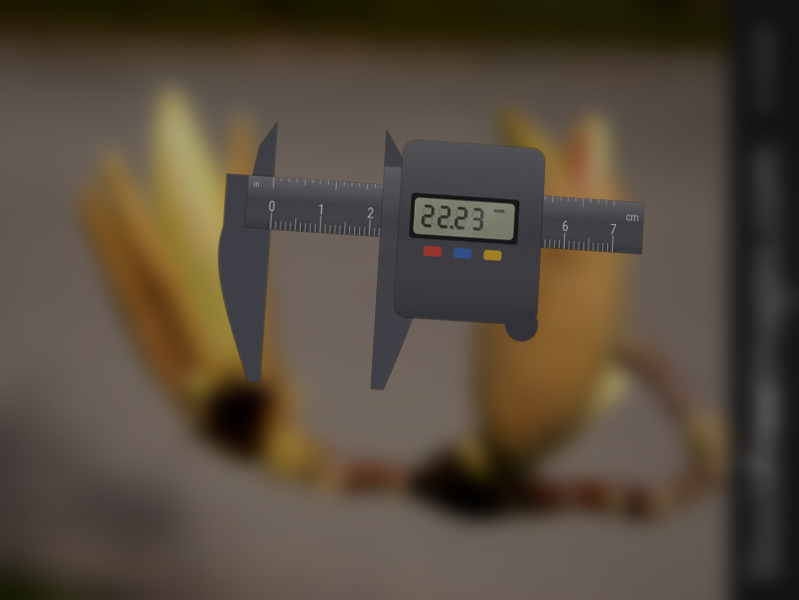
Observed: 22.23 mm
